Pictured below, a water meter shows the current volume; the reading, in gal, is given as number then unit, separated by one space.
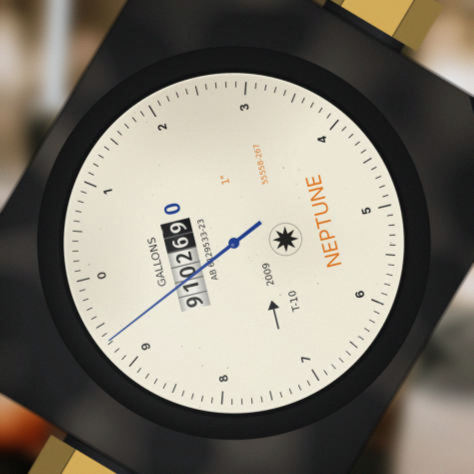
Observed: 9102689.3 gal
